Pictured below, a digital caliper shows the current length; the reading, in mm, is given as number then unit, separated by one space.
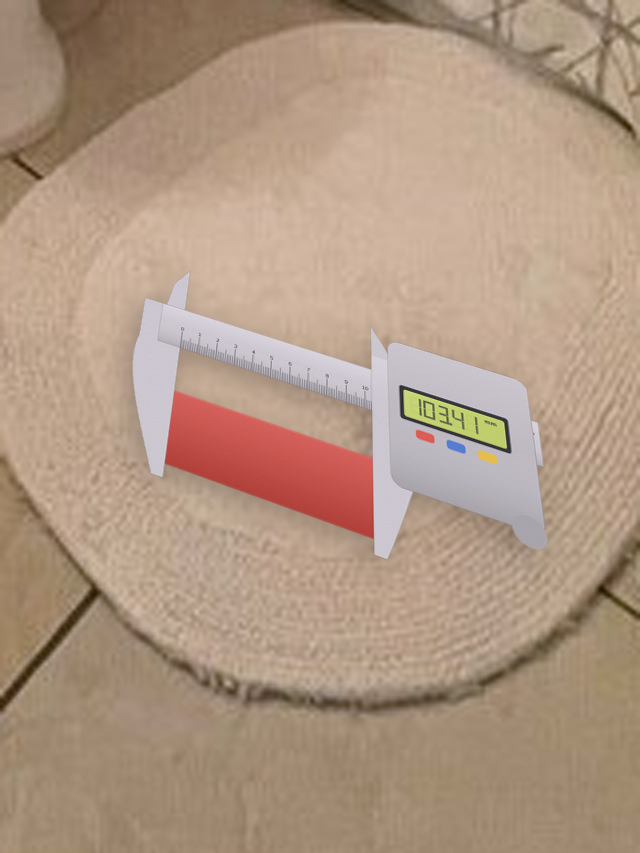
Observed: 103.41 mm
